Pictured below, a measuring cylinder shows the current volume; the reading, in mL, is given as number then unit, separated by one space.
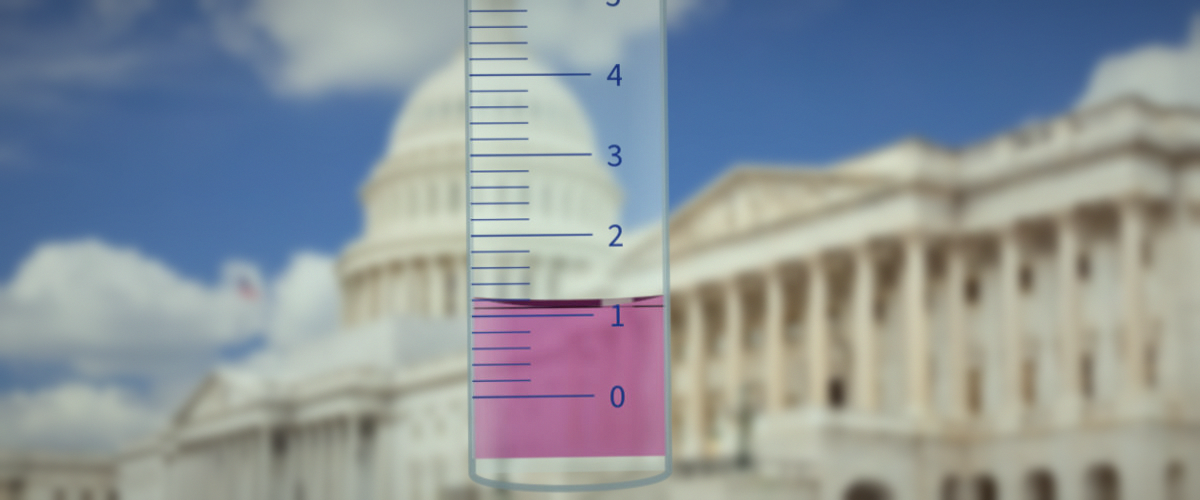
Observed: 1.1 mL
